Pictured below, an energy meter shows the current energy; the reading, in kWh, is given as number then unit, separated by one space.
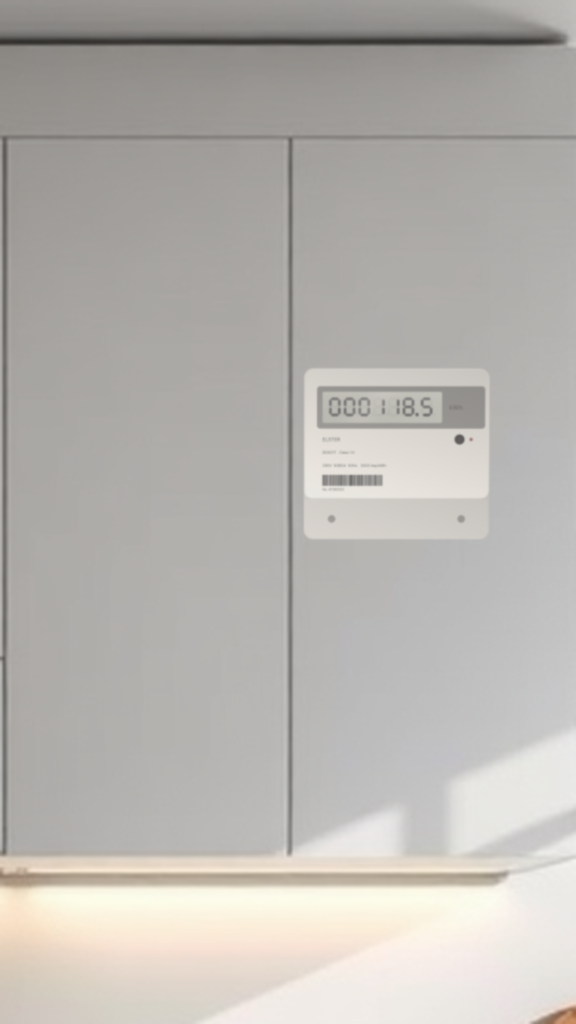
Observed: 118.5 kWh
